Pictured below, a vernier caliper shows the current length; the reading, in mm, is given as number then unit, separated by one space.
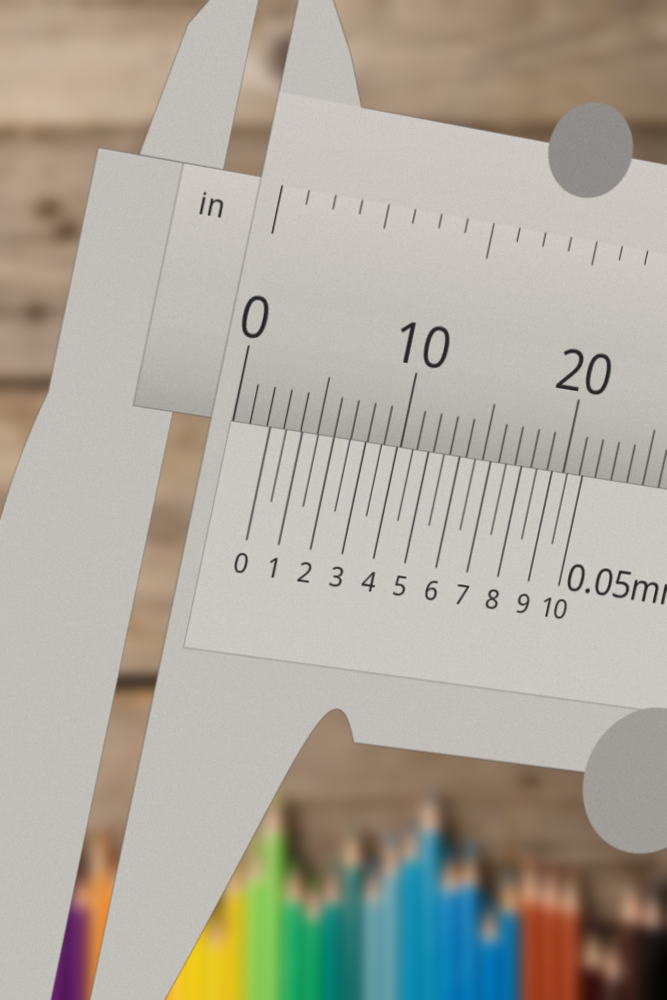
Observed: 2.2 mm
